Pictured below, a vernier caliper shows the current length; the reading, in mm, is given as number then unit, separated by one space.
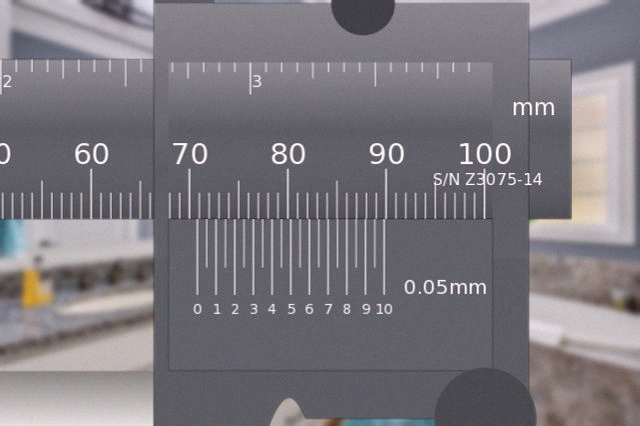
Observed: 70.8 mm
